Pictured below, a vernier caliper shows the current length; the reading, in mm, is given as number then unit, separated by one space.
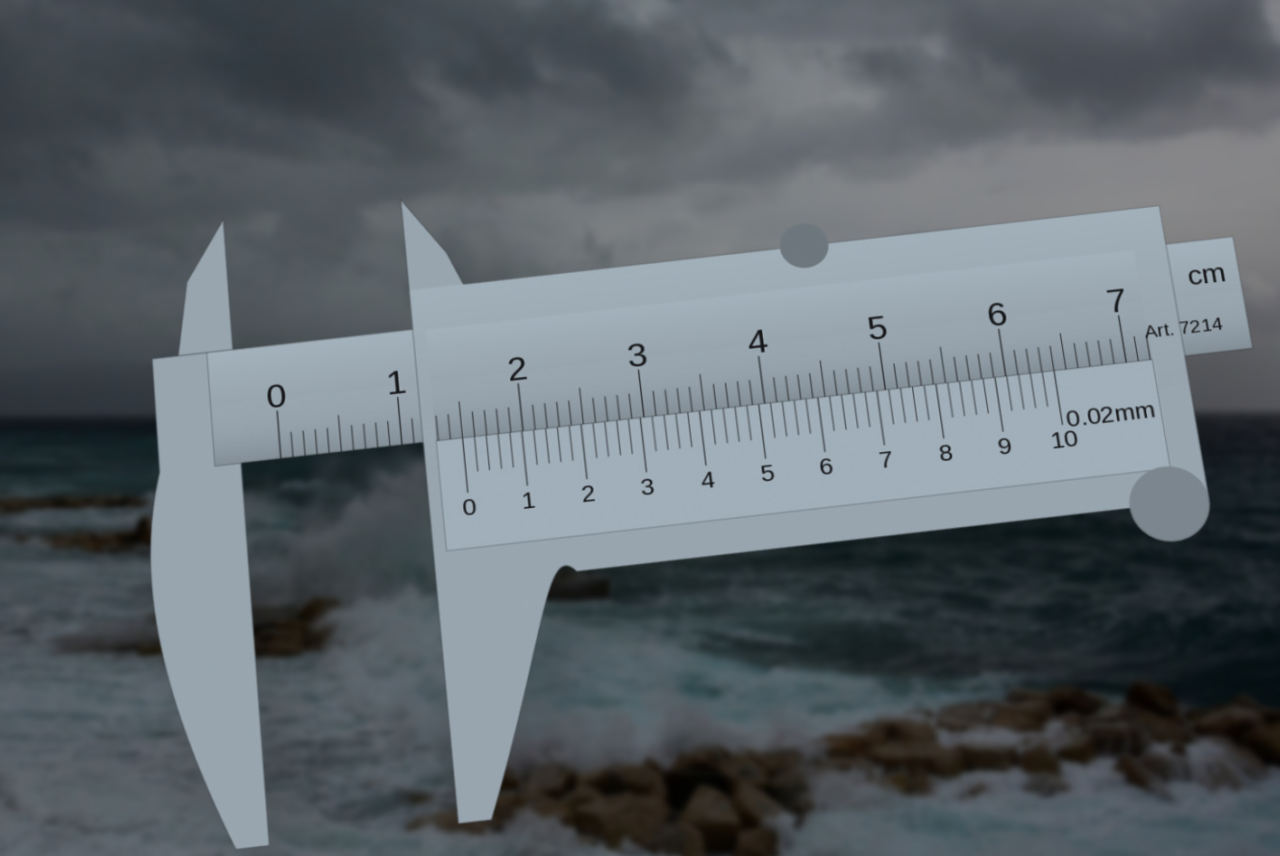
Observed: 15.0 mm
